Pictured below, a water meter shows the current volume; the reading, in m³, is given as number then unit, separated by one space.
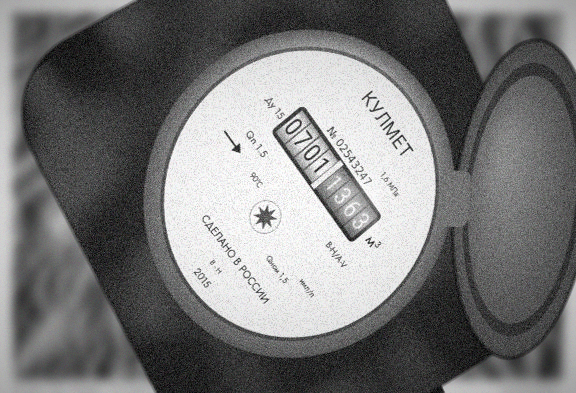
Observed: 701.1363 m³
